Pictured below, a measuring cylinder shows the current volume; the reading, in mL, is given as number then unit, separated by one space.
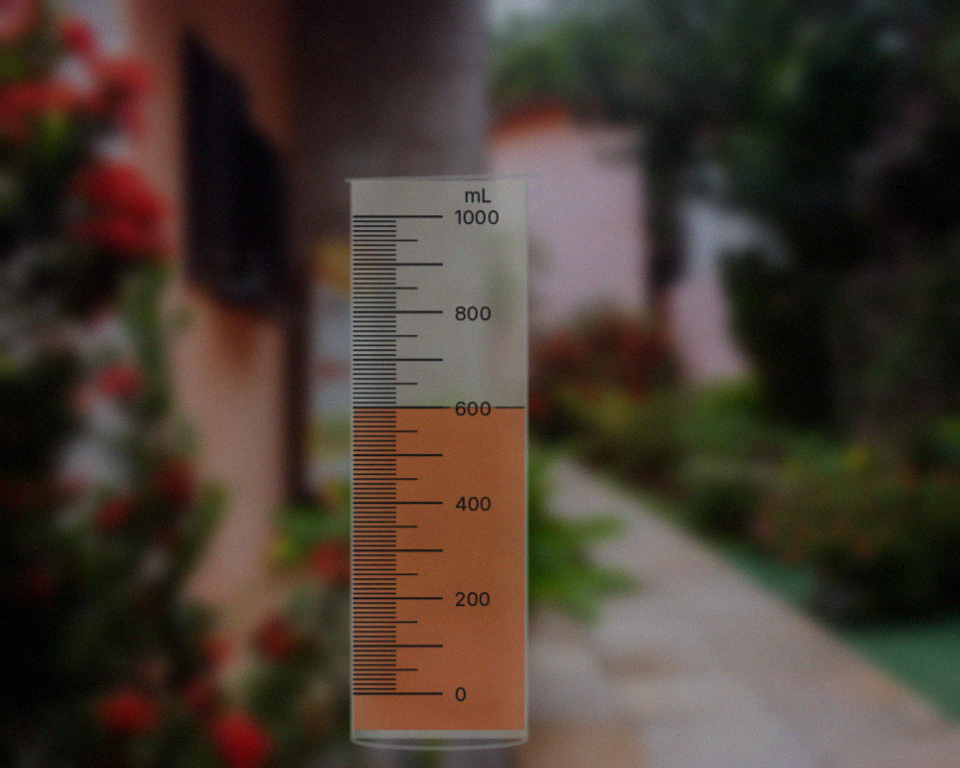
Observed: 600 mL
